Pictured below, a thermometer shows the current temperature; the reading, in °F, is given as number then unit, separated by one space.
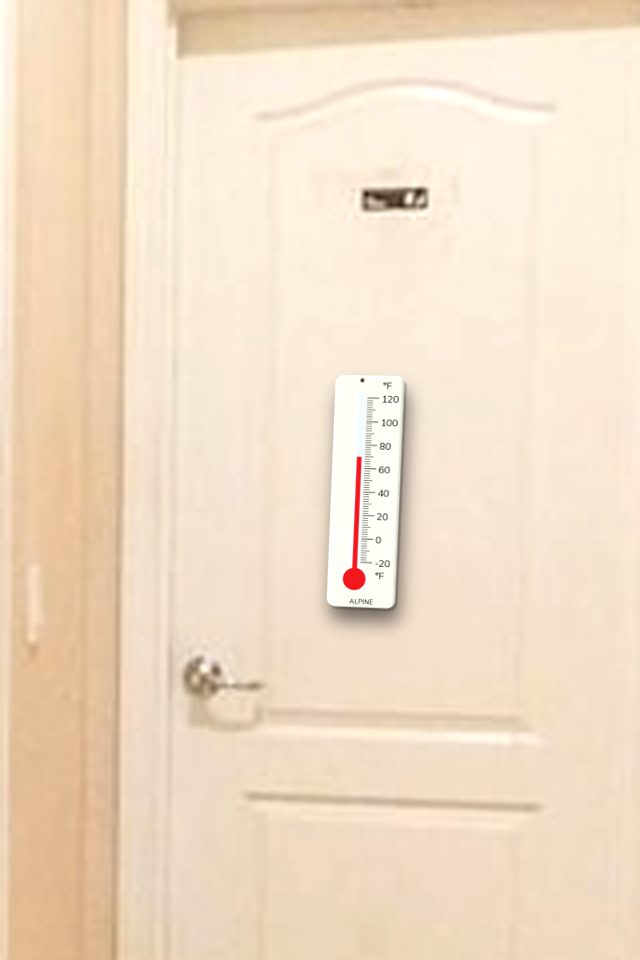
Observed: 70 °F
